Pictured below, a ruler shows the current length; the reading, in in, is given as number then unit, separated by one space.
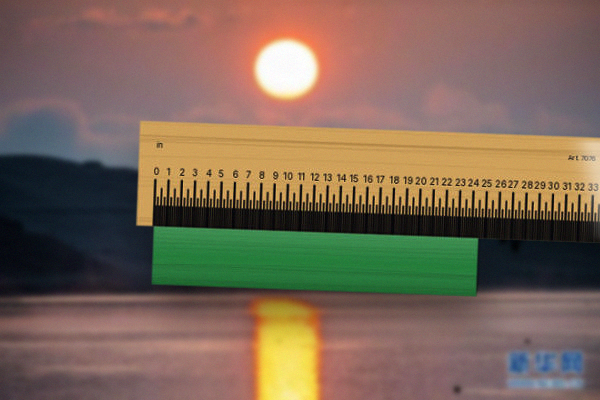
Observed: 24.5 in
